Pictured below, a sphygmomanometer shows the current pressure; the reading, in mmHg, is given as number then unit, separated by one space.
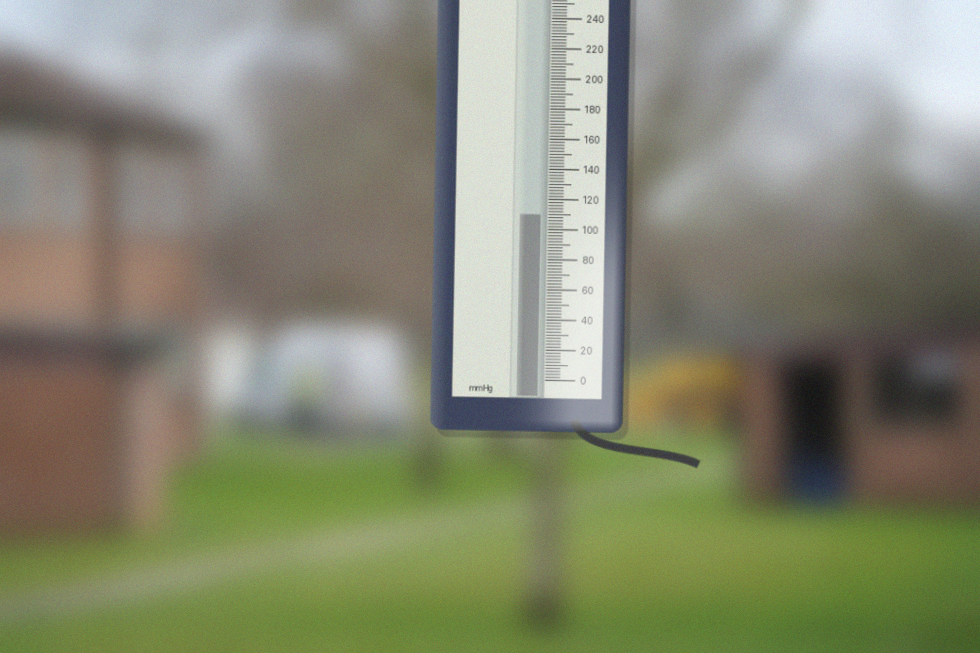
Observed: 110 mmHg
